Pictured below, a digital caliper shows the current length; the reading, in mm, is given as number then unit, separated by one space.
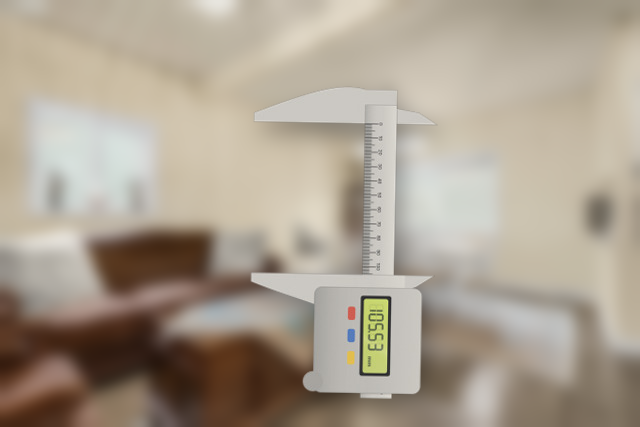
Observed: 105.53 mm
